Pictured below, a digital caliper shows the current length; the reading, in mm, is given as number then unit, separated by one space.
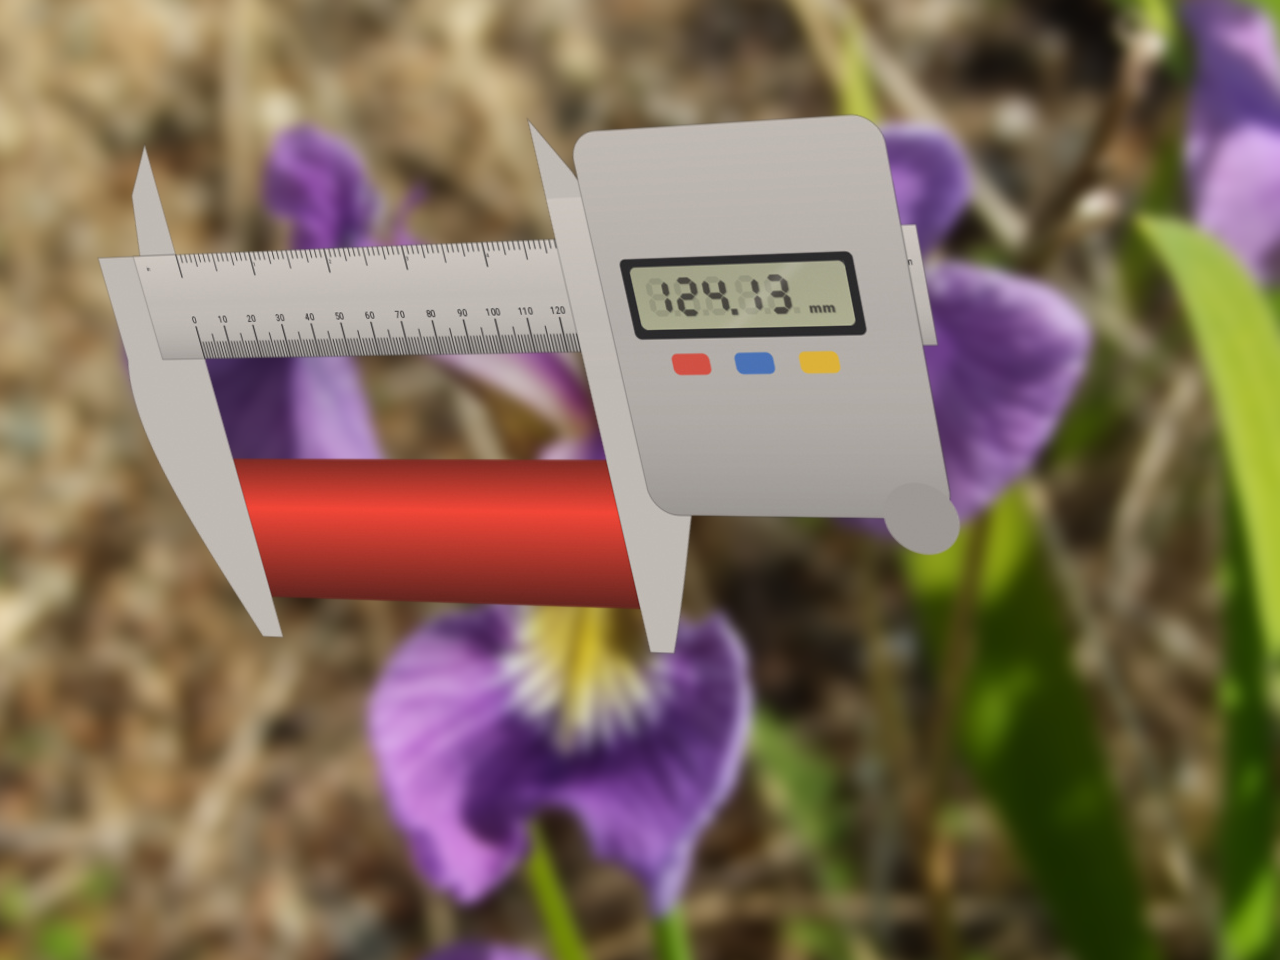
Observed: 124.13 mm
